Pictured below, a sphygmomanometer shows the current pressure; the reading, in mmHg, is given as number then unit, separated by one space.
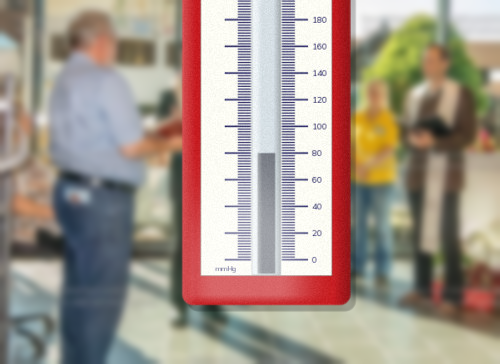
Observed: 80 mmHg
